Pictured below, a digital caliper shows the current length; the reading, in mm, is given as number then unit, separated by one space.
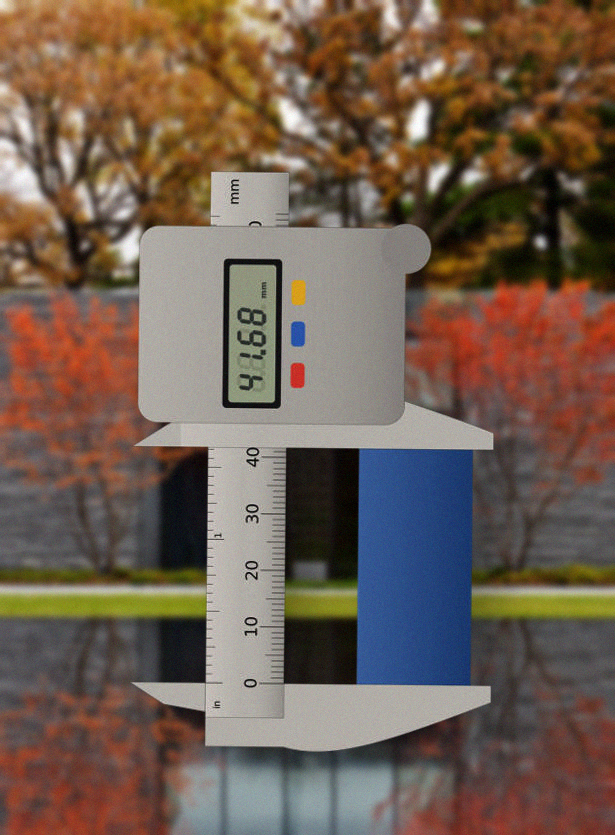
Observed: 41.68 mm
